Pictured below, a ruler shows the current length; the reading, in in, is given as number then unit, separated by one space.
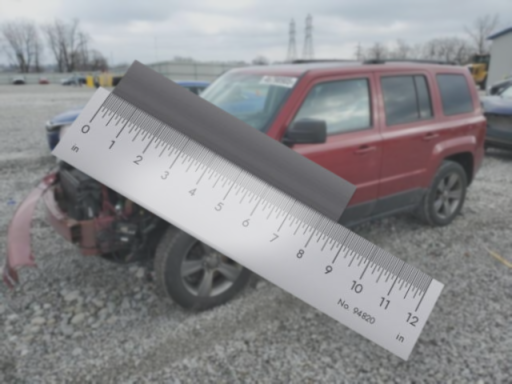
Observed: 8.5 in
